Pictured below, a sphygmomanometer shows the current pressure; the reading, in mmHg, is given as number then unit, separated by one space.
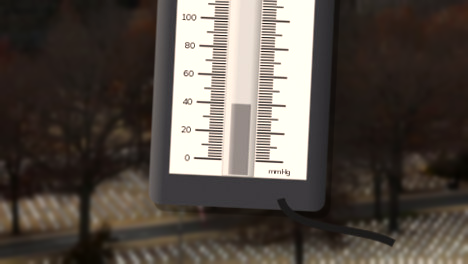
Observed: 40 mmHg
